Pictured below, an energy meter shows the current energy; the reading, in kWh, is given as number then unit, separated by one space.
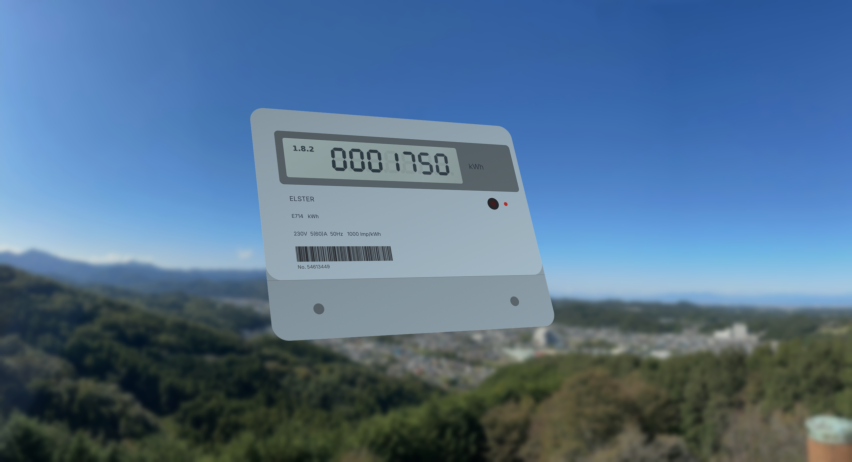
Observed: 1750 kWh
